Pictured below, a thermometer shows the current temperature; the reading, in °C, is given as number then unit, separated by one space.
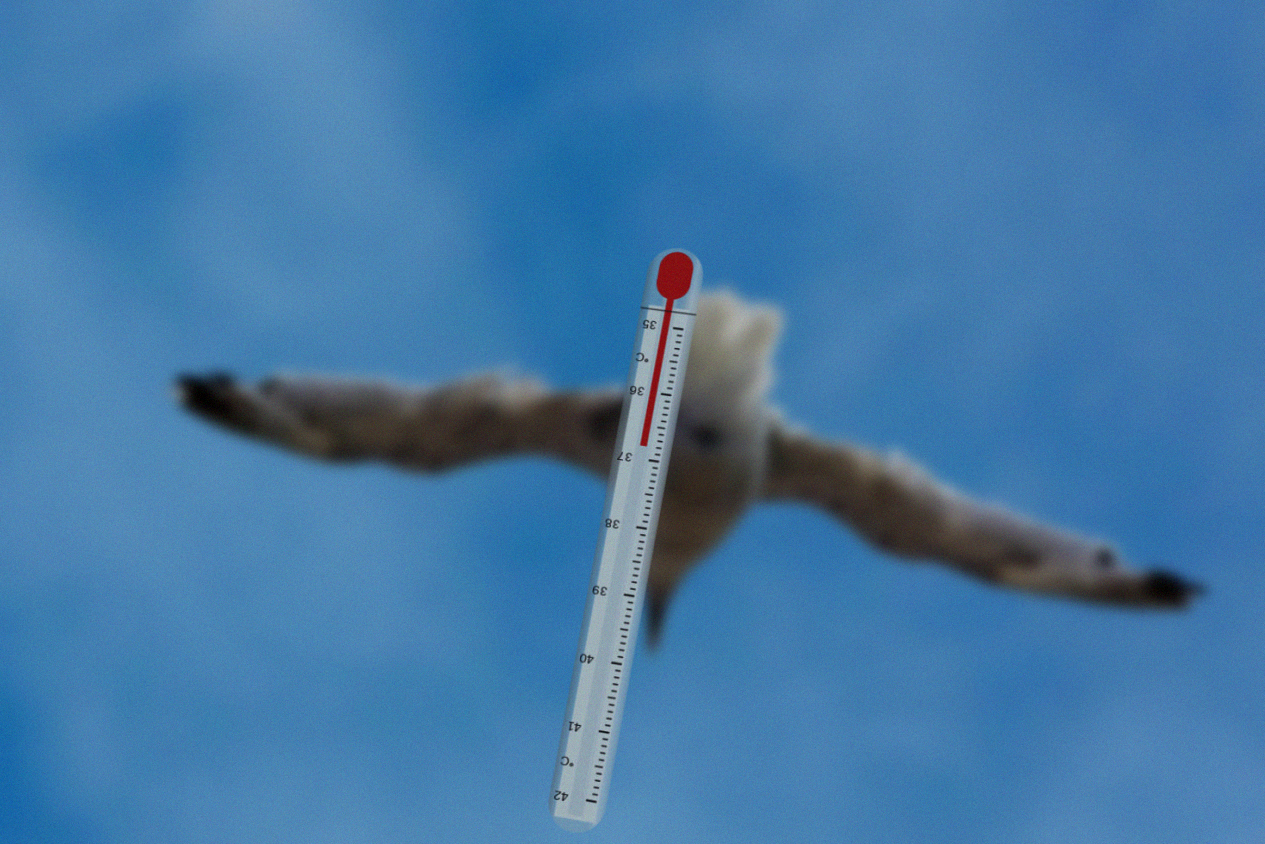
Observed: 36.8 °C
